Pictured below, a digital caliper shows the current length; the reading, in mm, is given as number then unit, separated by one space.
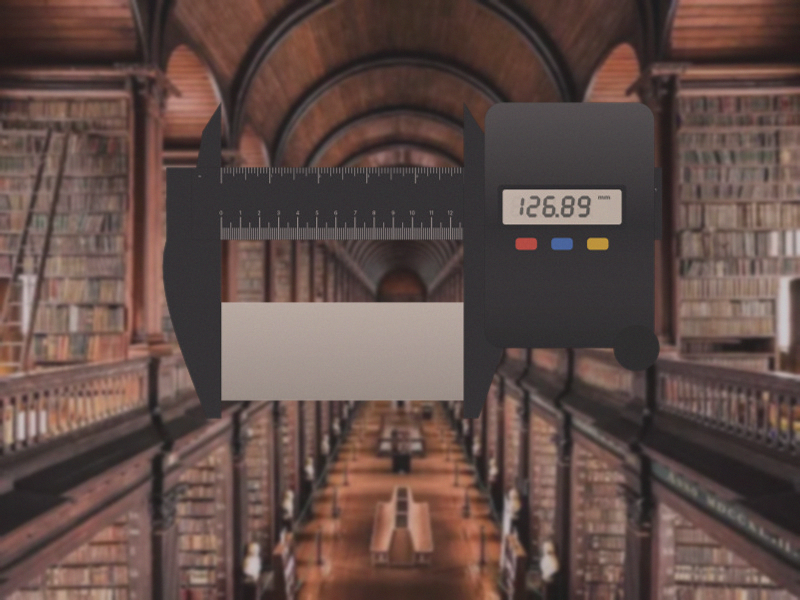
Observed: 126.89 mm
